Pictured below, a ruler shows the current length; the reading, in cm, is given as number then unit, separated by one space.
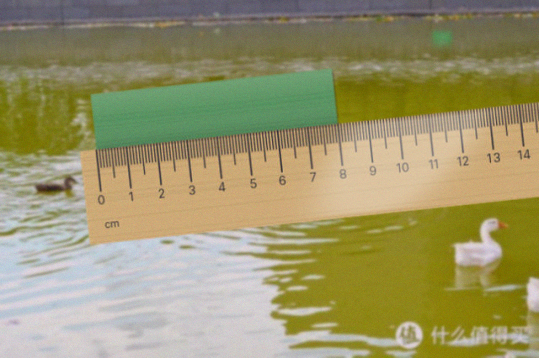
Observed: 8 cm
